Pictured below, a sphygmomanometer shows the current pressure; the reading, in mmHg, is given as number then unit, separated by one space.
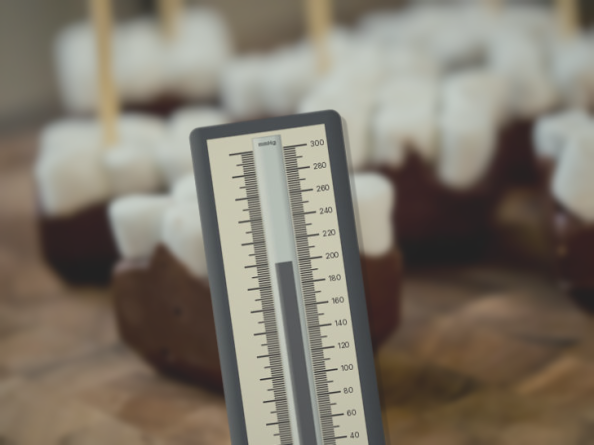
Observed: 200 mmHg
